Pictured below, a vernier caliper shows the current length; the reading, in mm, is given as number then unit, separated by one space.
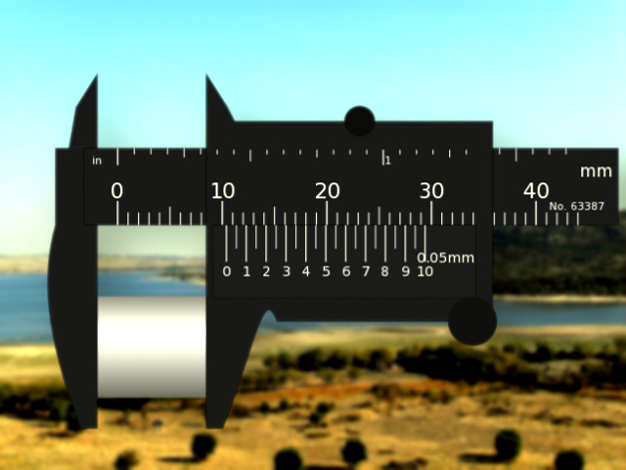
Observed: 10.4 mm
